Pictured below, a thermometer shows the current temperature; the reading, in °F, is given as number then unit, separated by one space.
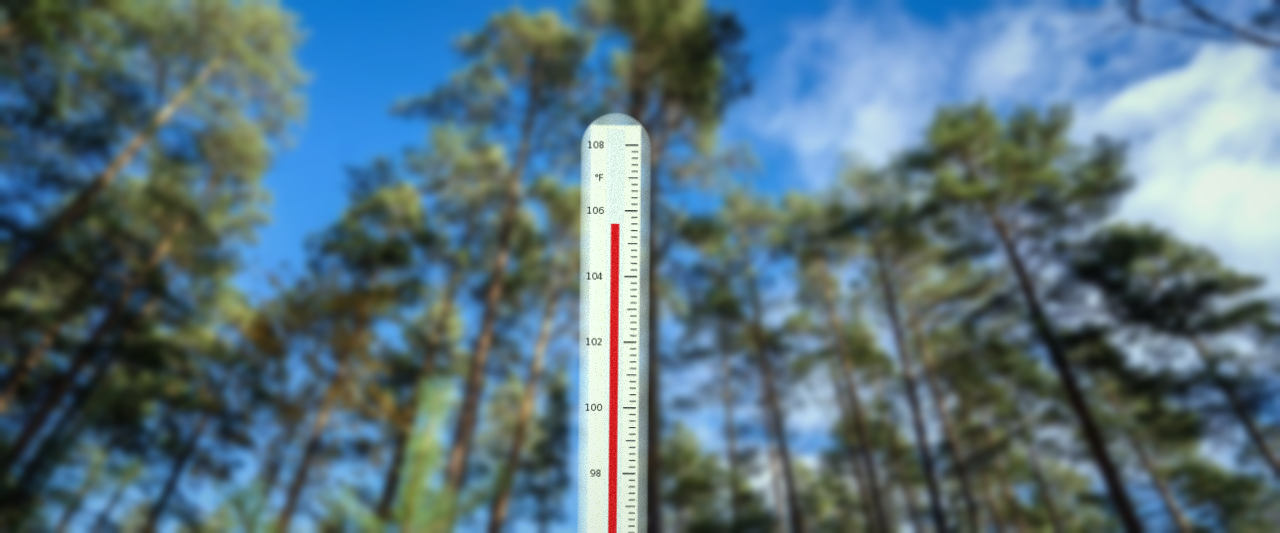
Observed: 105.6 °F
